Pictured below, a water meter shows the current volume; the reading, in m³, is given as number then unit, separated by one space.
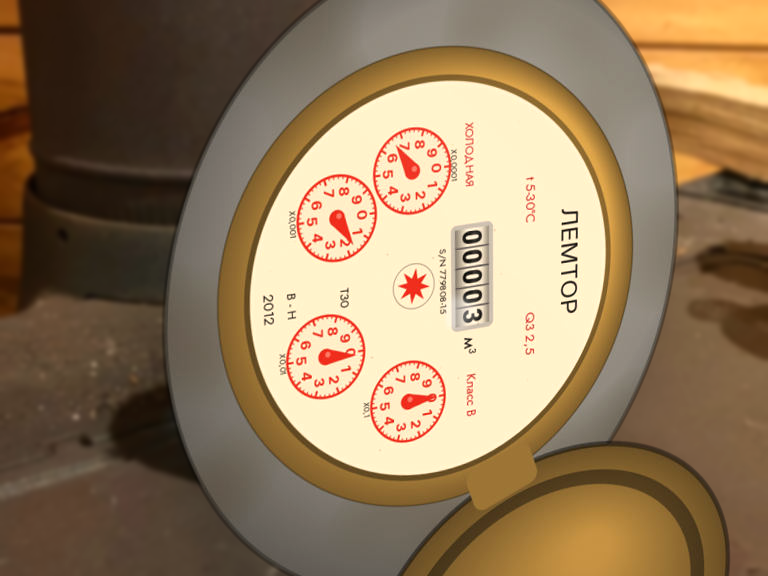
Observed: 3.0016 m³
